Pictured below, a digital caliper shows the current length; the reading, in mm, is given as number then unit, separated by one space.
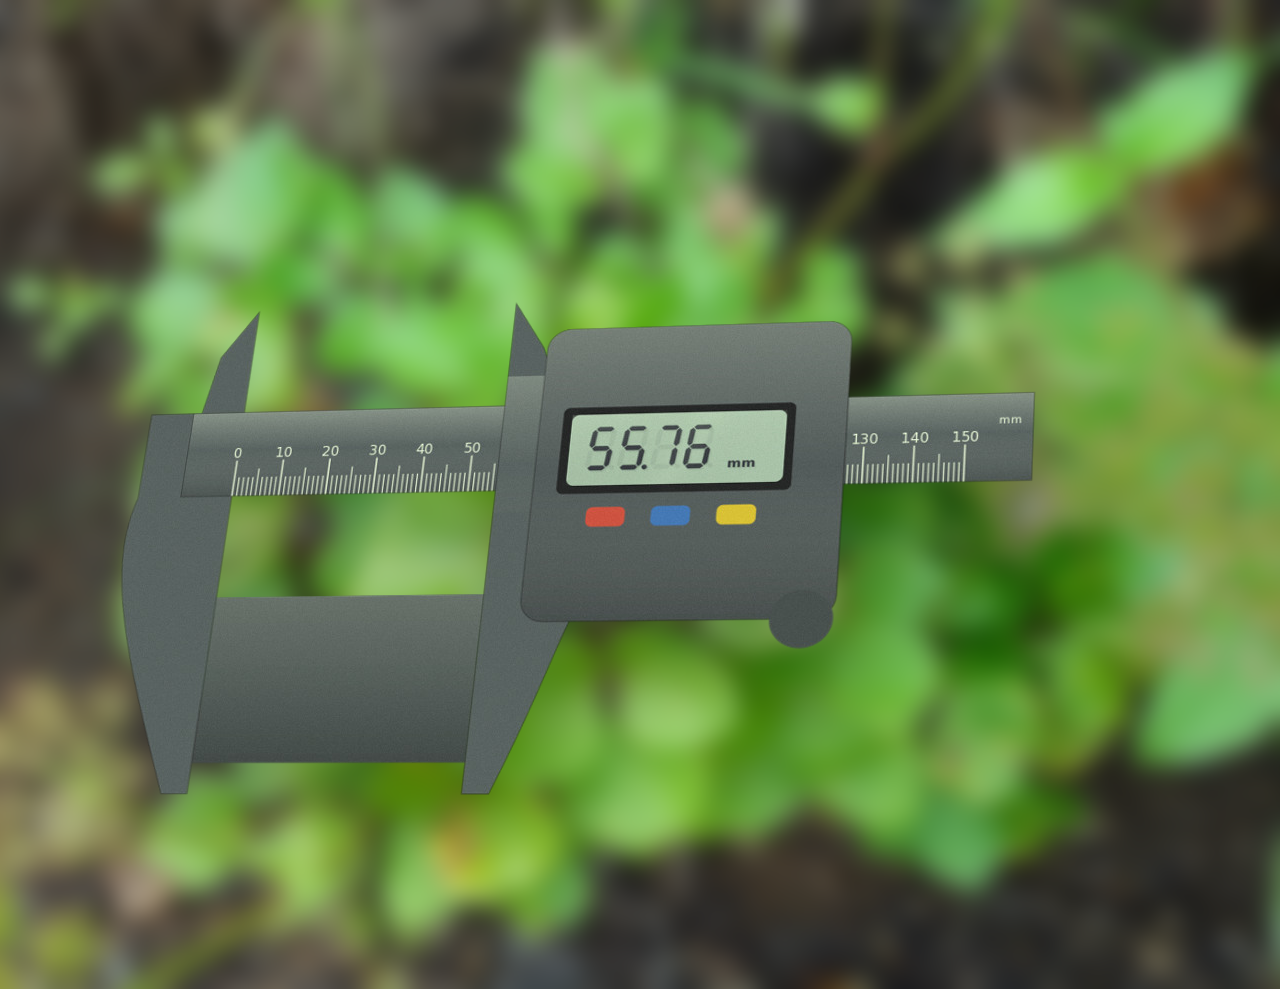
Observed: 55.76 mm
